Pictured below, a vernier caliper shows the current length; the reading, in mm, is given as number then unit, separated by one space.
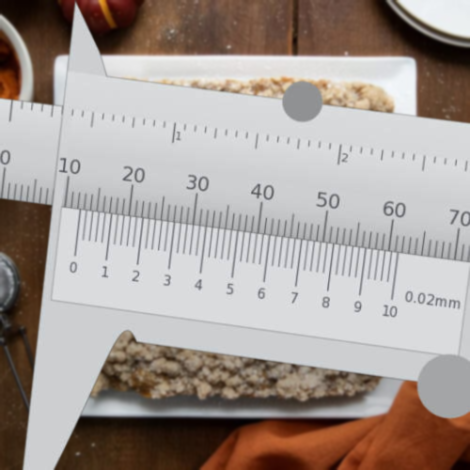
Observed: 12.4 mm
